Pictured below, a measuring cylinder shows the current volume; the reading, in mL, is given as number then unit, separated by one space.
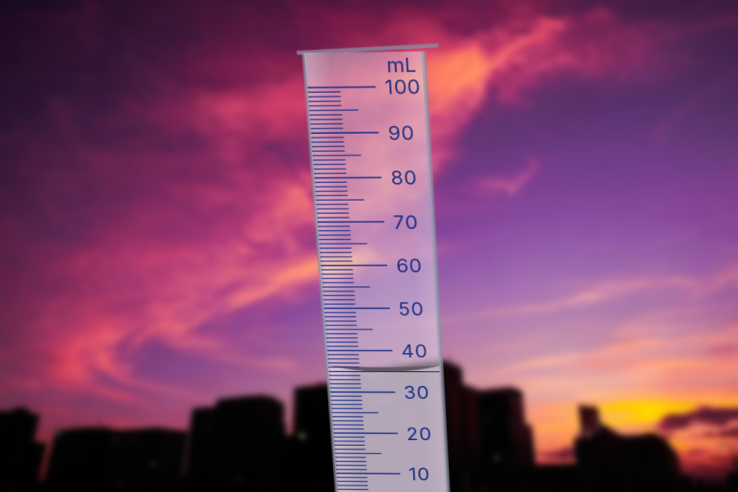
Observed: 35 mL
